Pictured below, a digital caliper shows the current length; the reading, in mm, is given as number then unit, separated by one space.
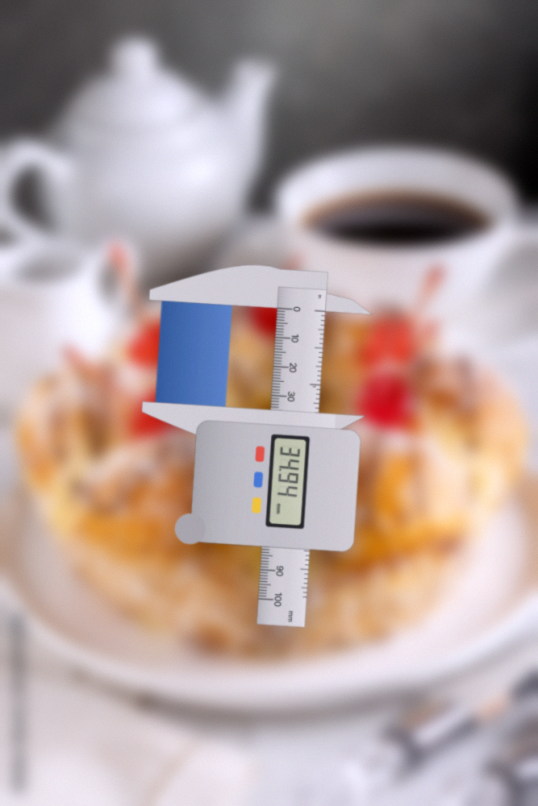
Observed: 34.94 mm
